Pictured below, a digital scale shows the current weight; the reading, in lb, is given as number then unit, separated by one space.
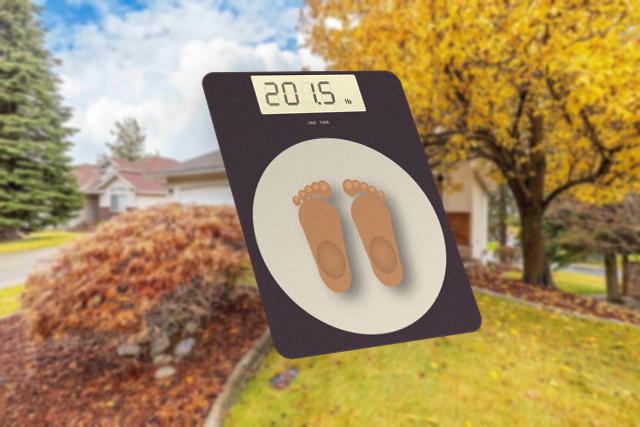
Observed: 201.5 lb
